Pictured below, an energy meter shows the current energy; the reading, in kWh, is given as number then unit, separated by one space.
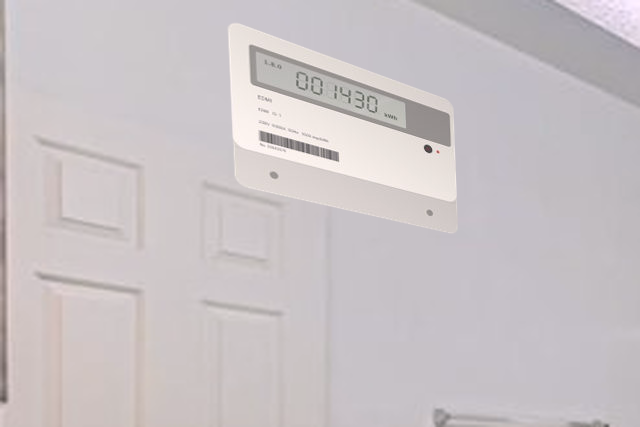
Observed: 1430 kWh
